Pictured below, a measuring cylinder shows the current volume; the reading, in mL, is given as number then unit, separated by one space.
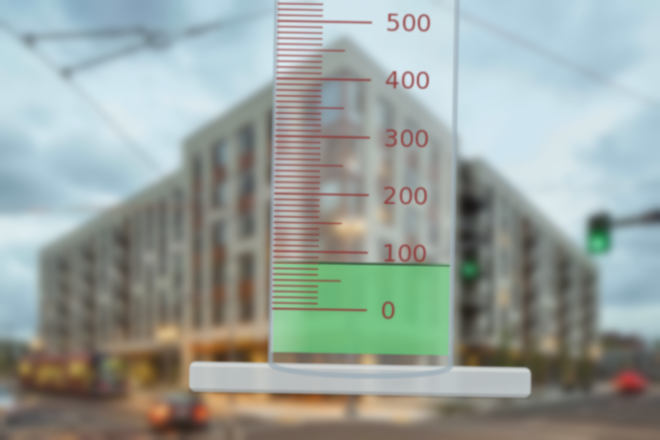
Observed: 80 mL
